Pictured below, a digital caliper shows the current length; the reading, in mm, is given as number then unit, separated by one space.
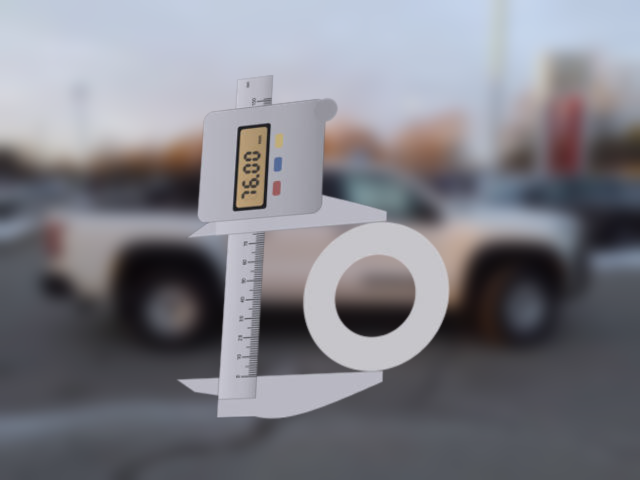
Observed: 76.00 mm
